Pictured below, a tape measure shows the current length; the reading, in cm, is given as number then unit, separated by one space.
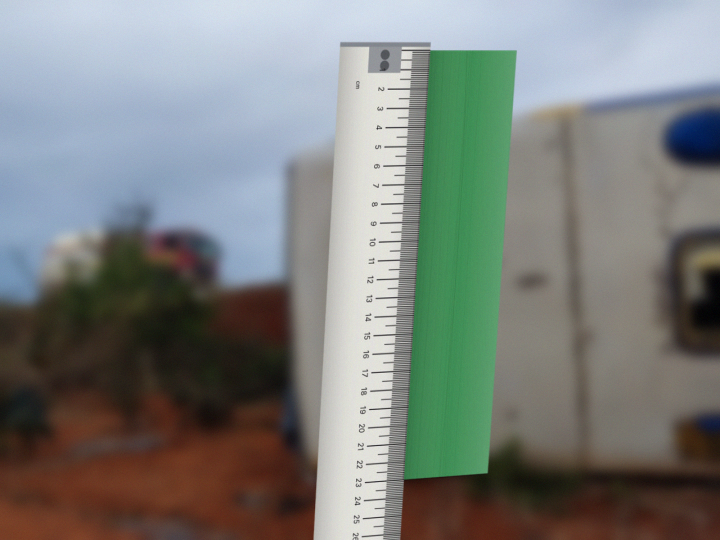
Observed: 23 cm
